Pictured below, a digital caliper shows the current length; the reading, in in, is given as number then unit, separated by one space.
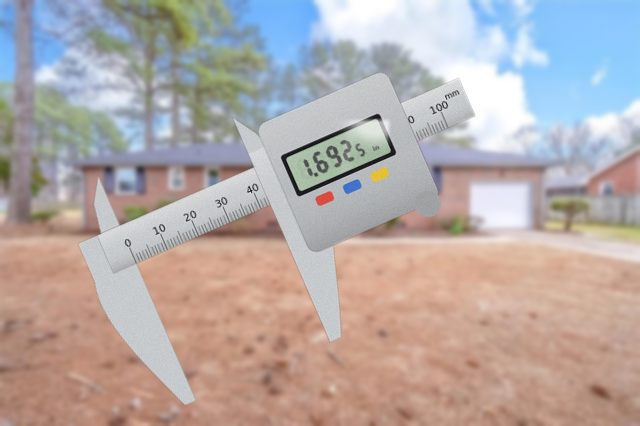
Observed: 1.6925 in
